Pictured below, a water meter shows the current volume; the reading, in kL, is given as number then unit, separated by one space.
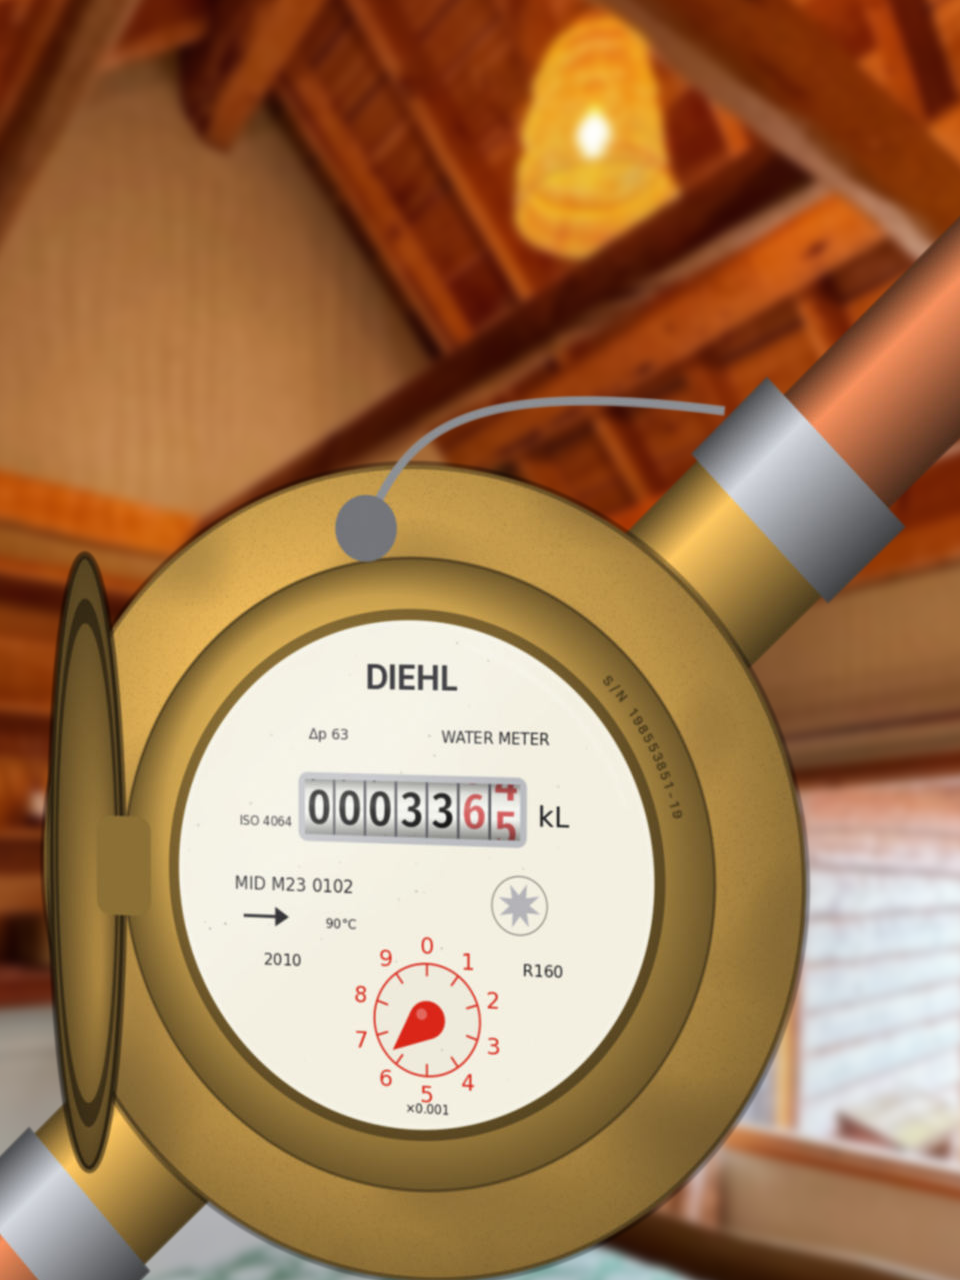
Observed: 33.646 kL
